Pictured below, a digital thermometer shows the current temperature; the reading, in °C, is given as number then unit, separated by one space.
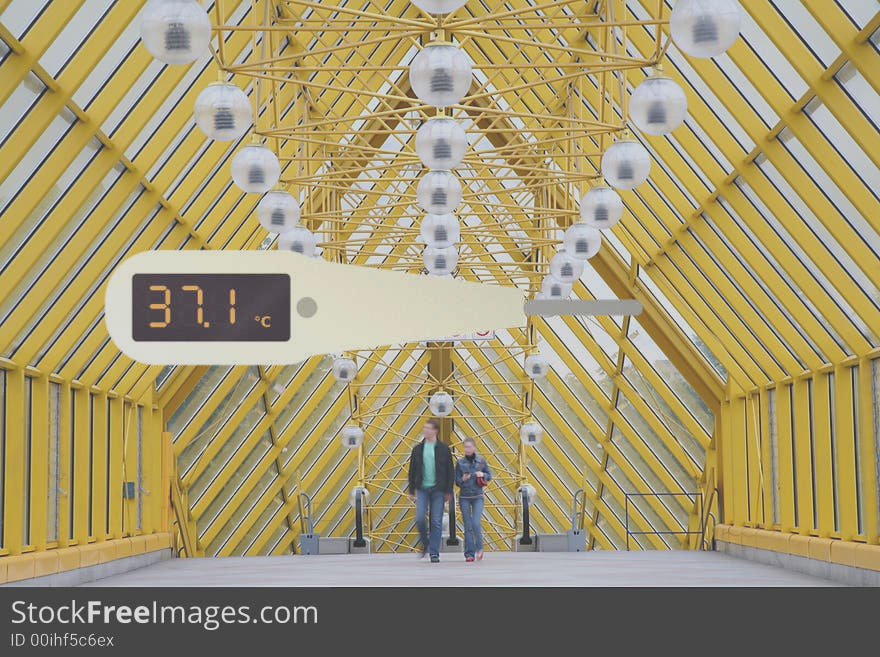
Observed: 37.1 °C
